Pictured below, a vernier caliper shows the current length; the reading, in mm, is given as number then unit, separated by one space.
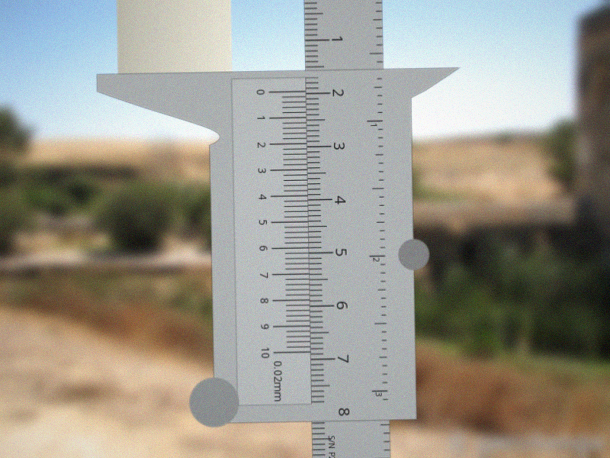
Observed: 19.6 mm
